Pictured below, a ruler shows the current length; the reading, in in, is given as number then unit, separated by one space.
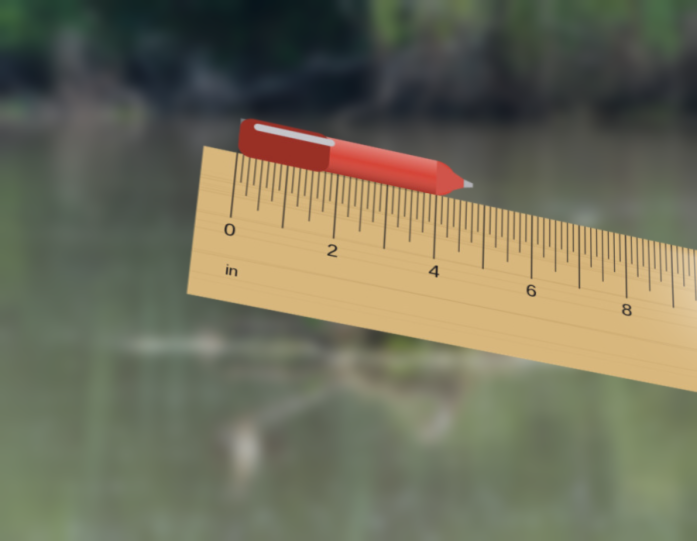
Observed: 4.75 in
